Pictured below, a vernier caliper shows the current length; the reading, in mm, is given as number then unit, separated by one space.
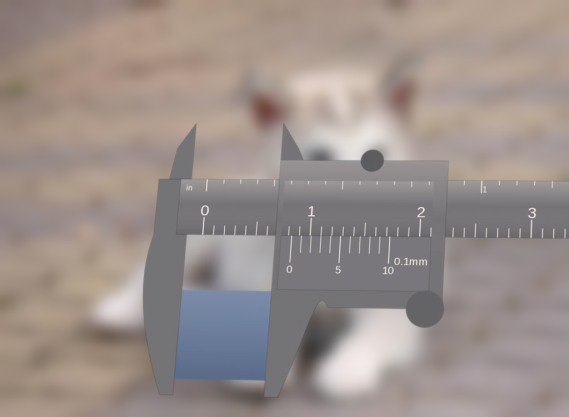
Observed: 8.3 mm
